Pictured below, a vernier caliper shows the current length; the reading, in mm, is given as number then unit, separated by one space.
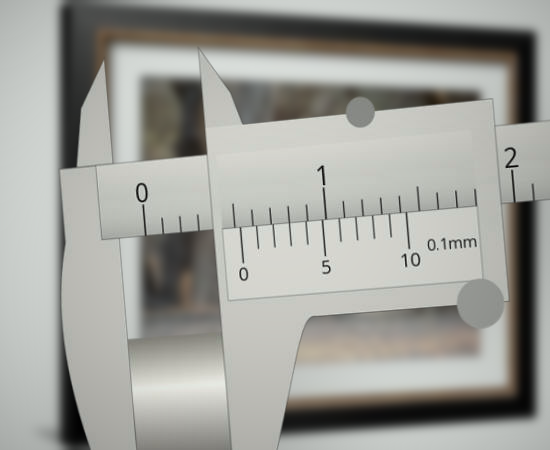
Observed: 5.3 mm
